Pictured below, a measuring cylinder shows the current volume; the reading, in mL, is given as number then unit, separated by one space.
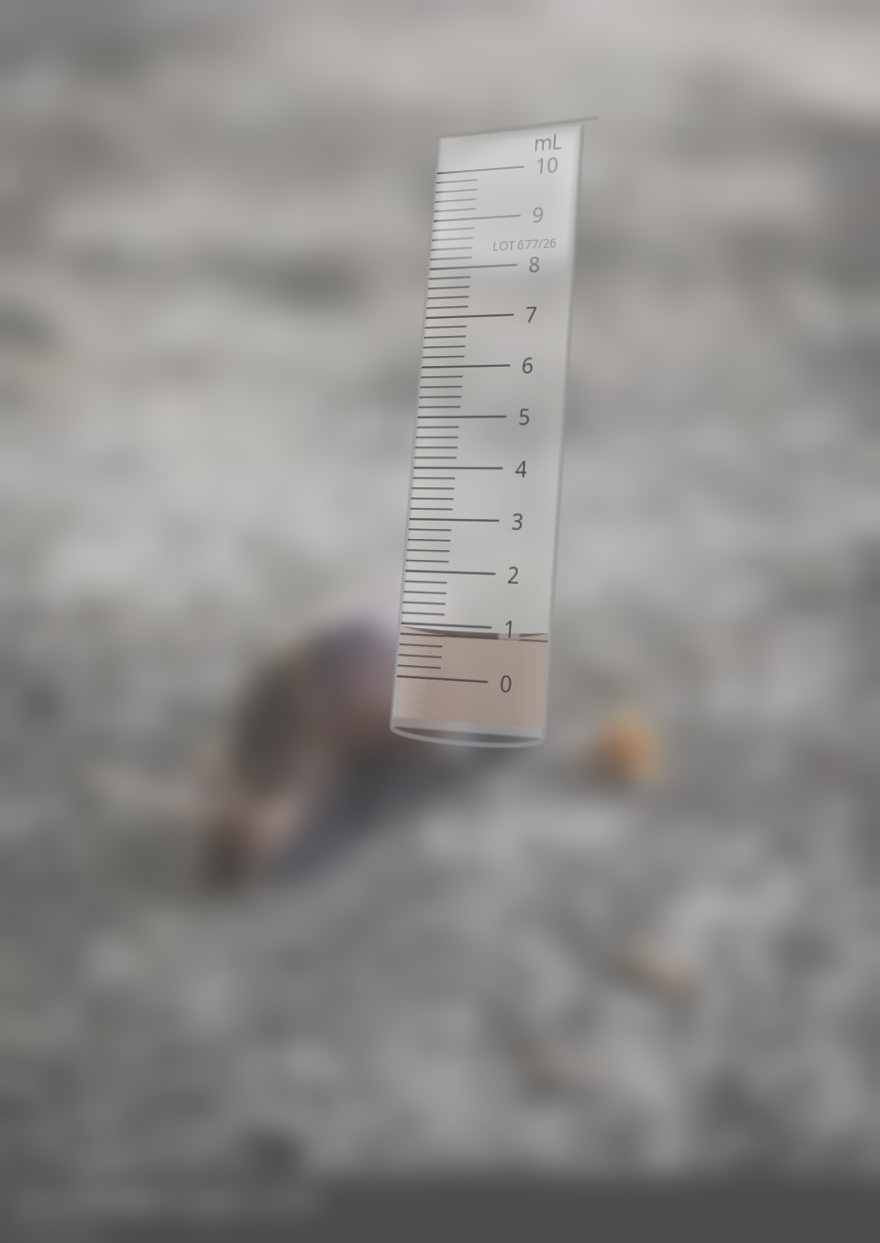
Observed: 0.8 mL
